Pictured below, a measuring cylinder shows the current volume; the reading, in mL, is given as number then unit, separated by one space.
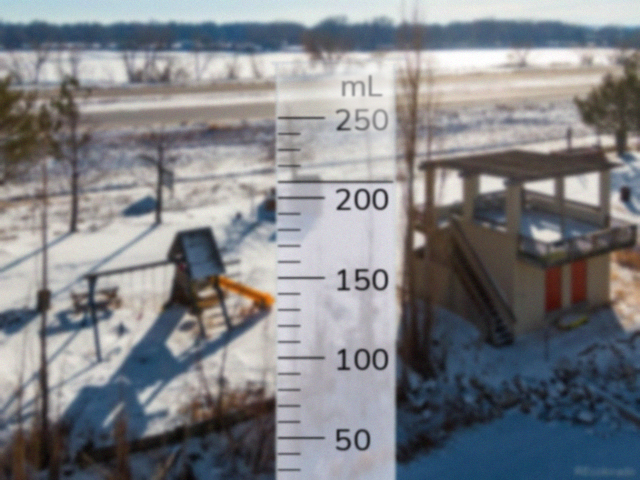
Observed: 210 mL
